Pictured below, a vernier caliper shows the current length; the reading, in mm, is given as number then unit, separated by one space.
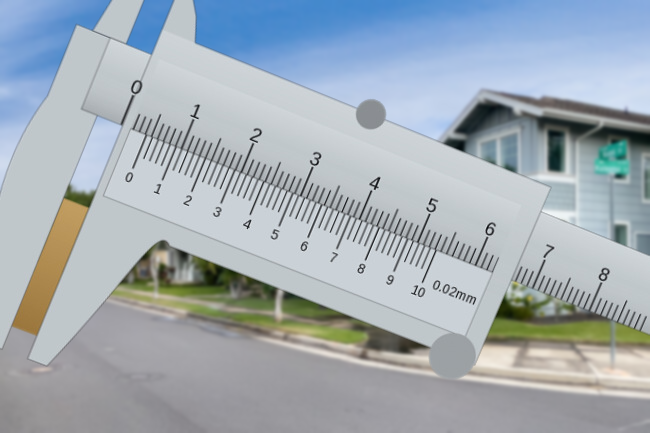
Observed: 4.2 mm
